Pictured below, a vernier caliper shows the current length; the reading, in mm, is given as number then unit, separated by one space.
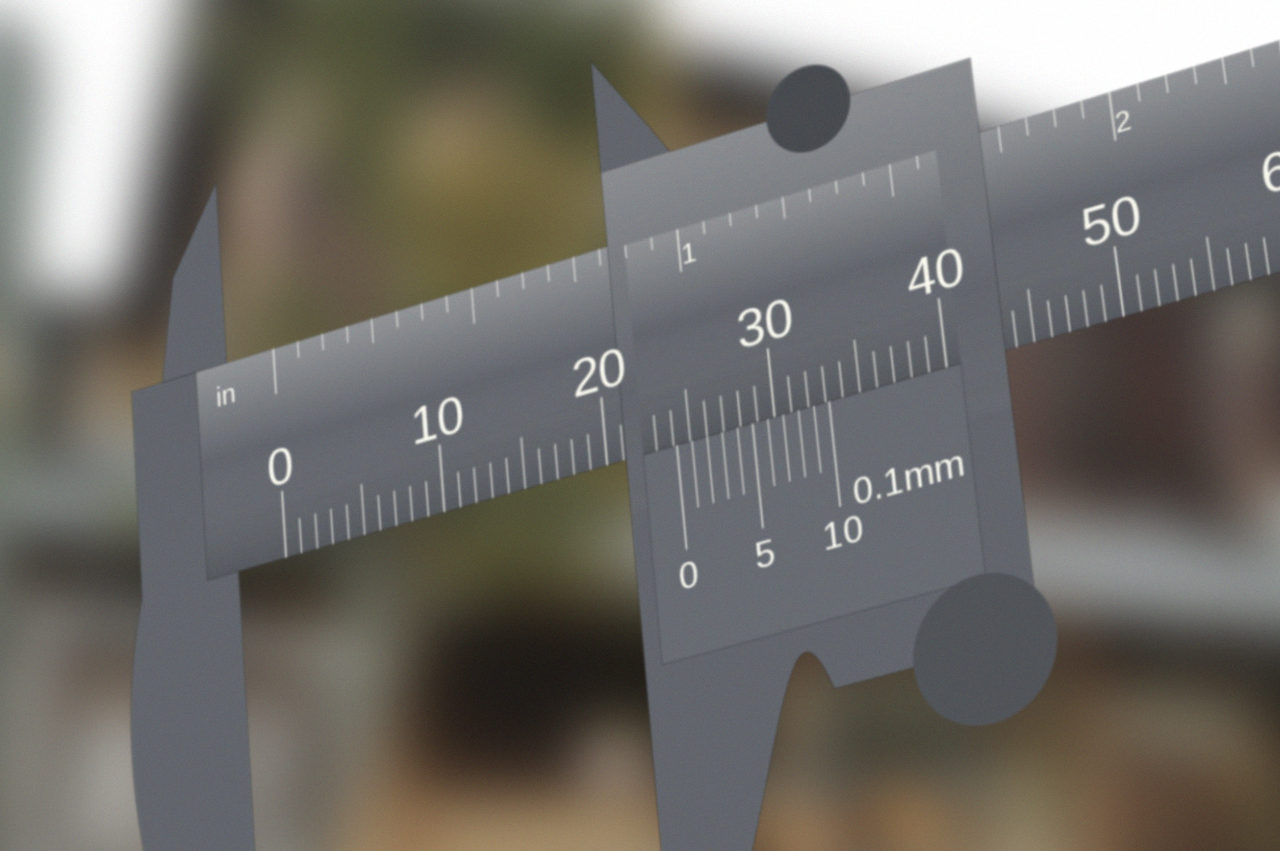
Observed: 24.2 mm
